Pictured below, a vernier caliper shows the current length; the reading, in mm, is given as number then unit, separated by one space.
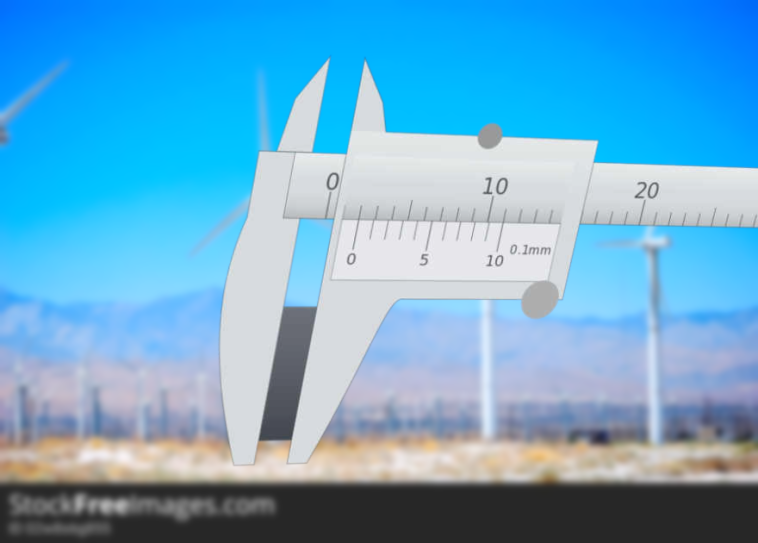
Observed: 2.0 mm
